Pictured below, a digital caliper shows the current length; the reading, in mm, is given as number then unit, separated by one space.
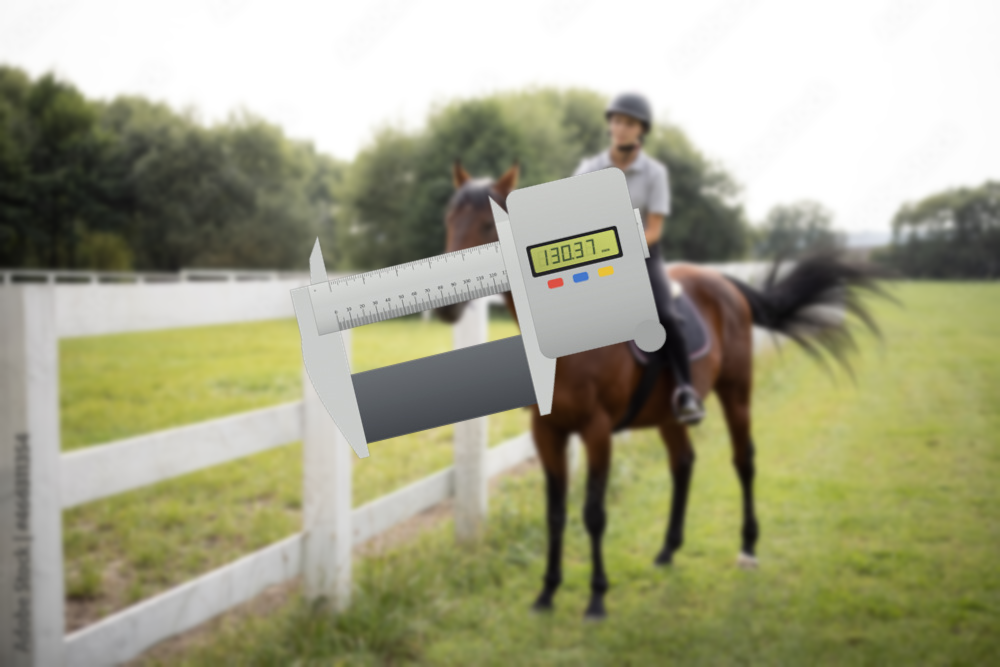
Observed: 130.37 mm
